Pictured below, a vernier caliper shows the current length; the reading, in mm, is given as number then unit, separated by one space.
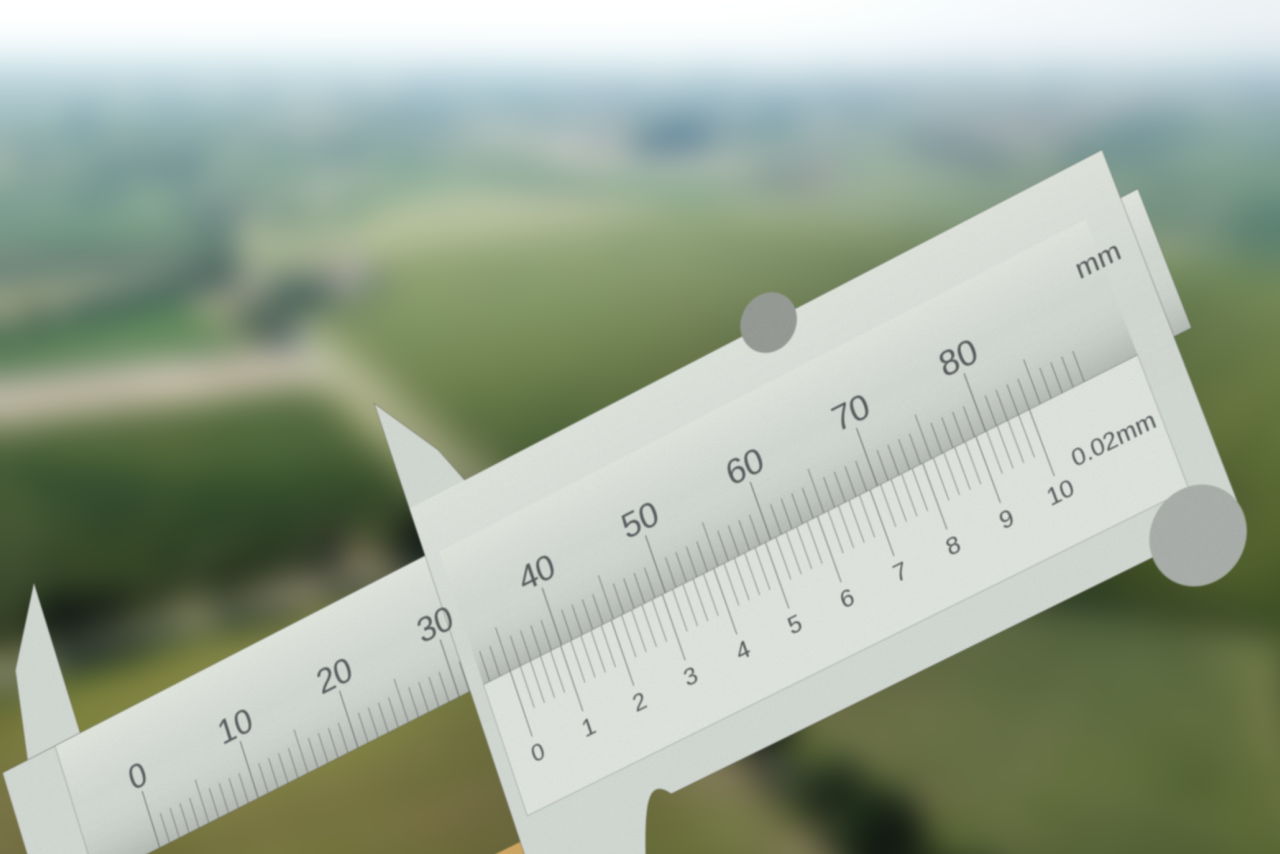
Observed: 35.0 mm
